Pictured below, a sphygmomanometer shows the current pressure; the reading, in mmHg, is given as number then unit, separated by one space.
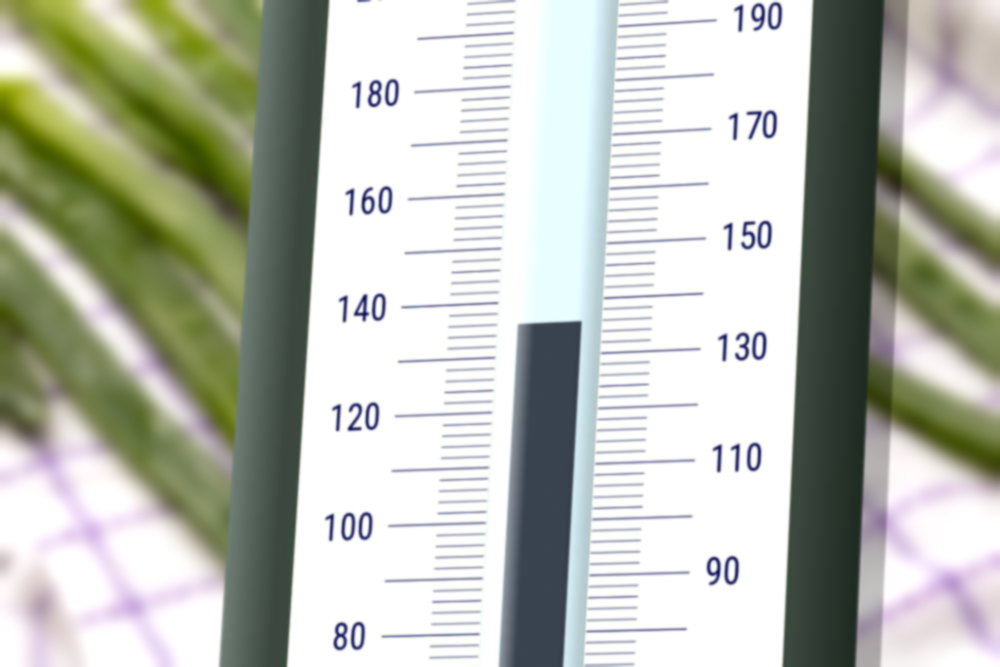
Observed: 136 mmHg
